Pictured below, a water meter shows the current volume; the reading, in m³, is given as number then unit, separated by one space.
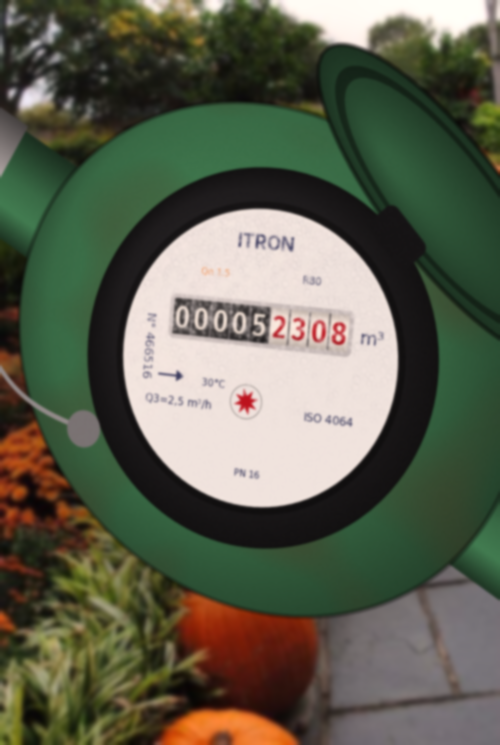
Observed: 5.2308 m³
